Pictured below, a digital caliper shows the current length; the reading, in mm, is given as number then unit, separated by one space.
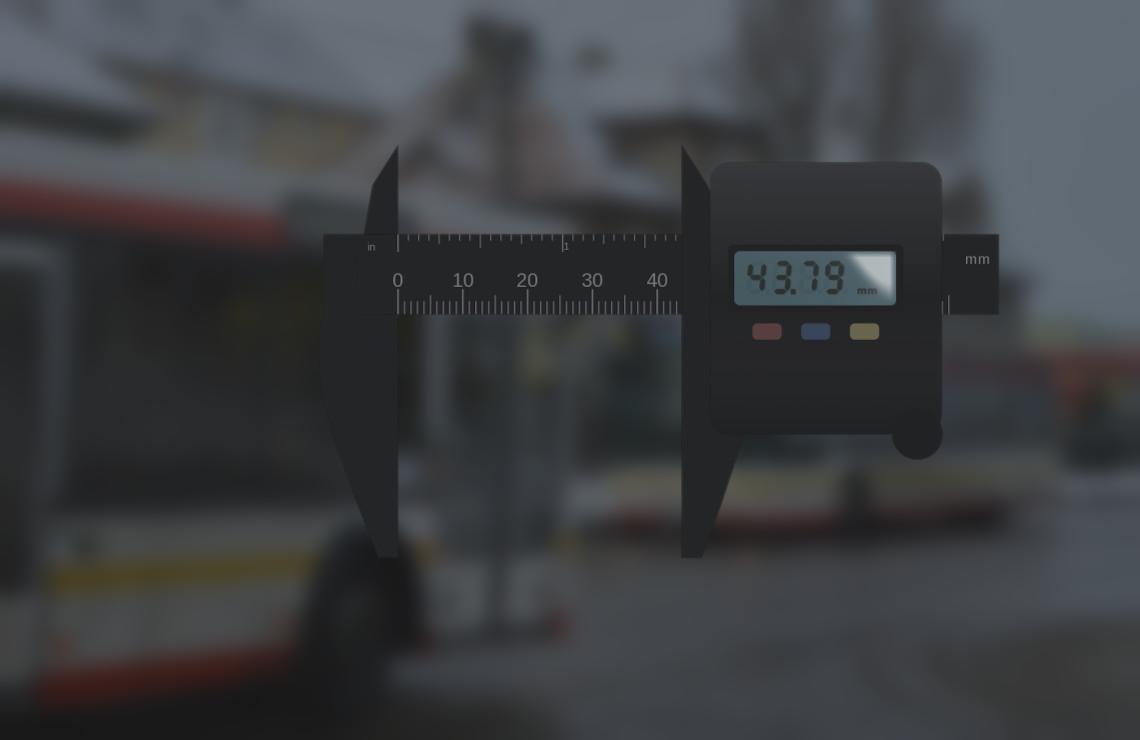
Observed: 43.79 mm
